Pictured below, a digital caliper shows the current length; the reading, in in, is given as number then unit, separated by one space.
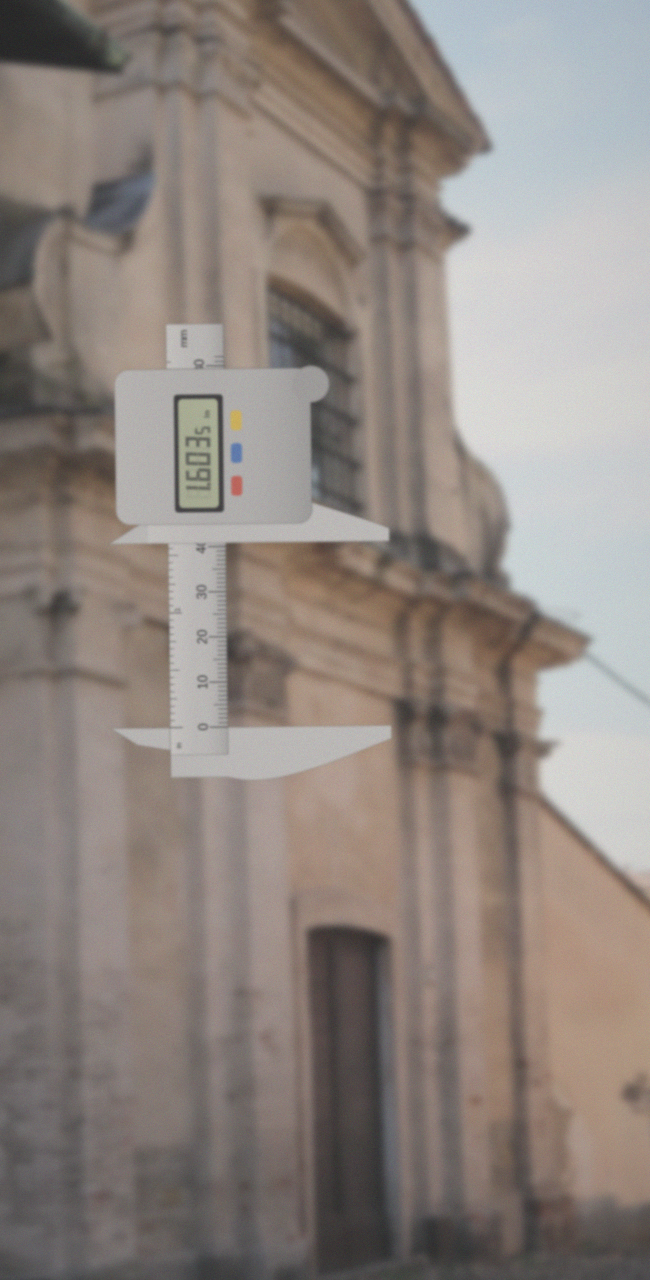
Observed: 1.6035 in
